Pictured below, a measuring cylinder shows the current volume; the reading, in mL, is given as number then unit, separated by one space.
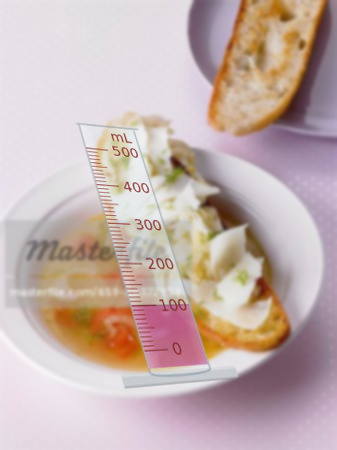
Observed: 100 mL
